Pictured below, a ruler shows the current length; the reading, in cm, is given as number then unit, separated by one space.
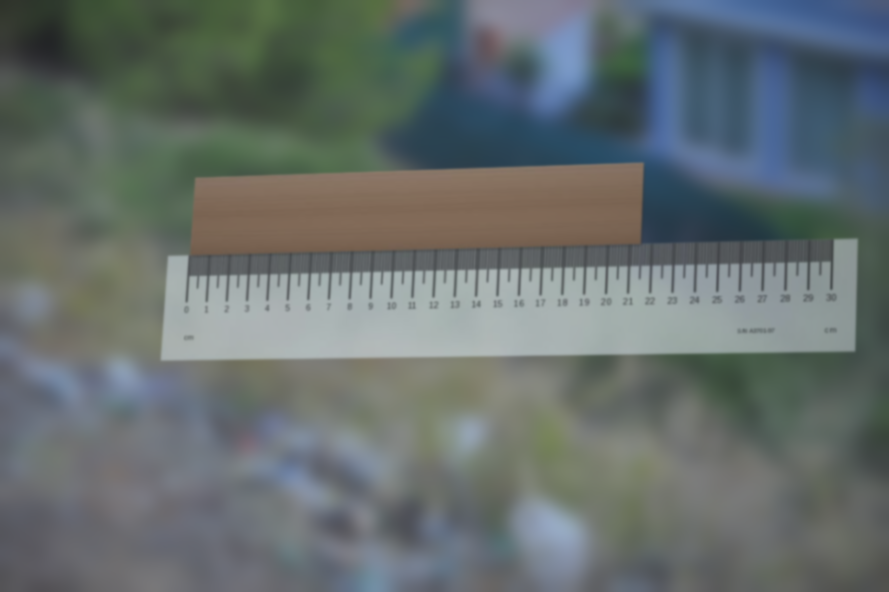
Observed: 21.5 cm
